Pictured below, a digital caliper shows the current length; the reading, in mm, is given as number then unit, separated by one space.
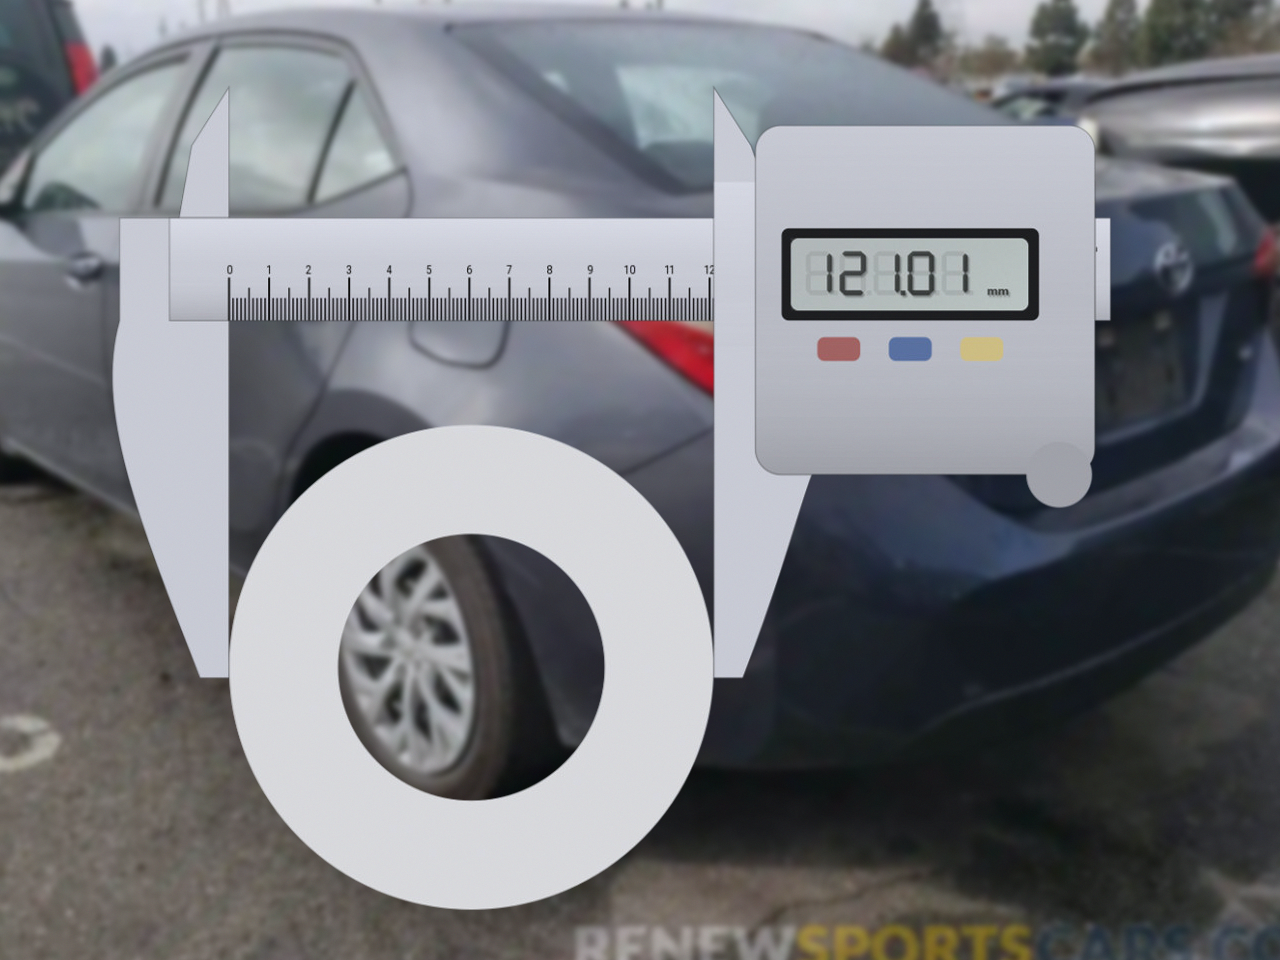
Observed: 121.01 mm
